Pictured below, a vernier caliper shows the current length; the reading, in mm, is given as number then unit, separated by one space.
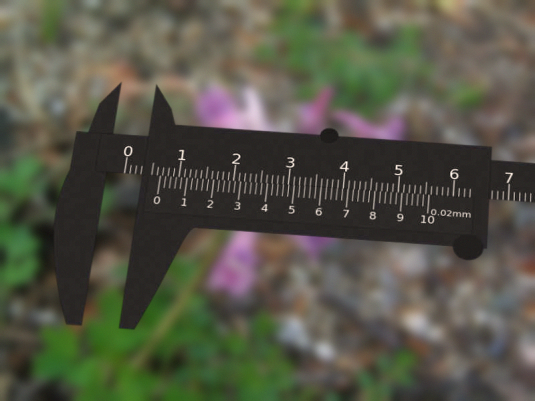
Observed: 6.6 mm
